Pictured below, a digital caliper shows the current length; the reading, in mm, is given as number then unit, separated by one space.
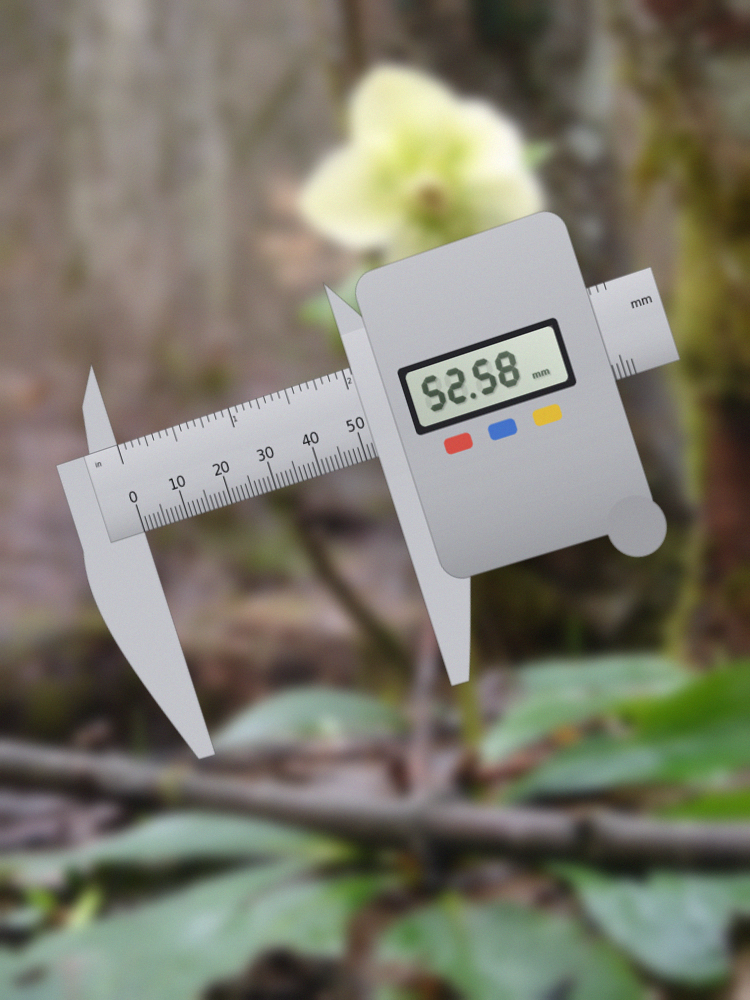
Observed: 52.58 mm
